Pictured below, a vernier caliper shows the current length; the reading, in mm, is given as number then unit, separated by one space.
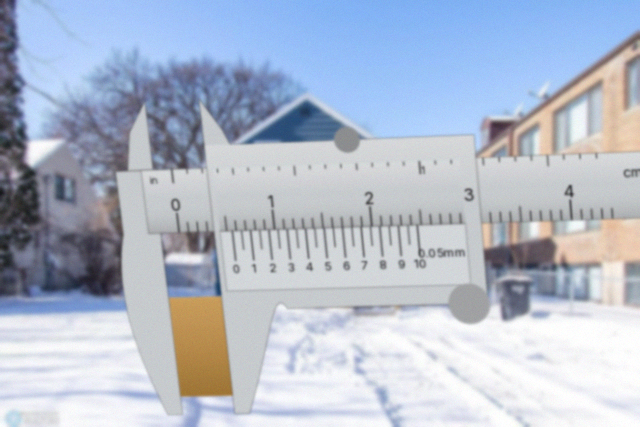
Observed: 5.6 mm
